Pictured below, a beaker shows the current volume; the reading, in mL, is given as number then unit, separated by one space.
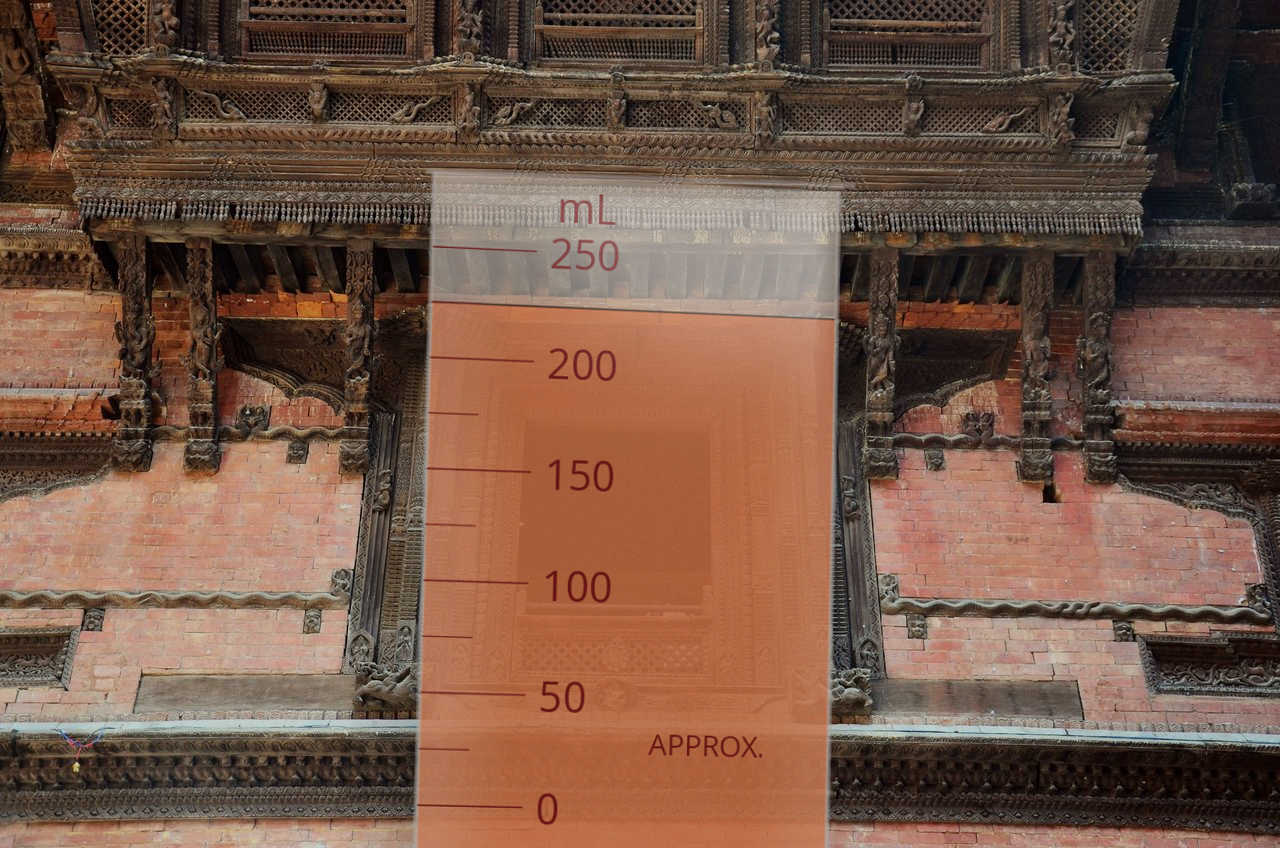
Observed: 225 mL
